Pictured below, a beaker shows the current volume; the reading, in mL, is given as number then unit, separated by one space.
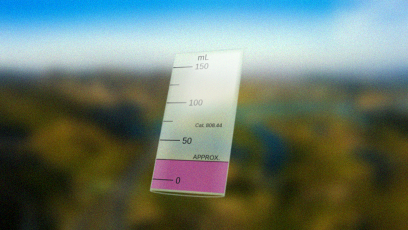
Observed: 25 mL
